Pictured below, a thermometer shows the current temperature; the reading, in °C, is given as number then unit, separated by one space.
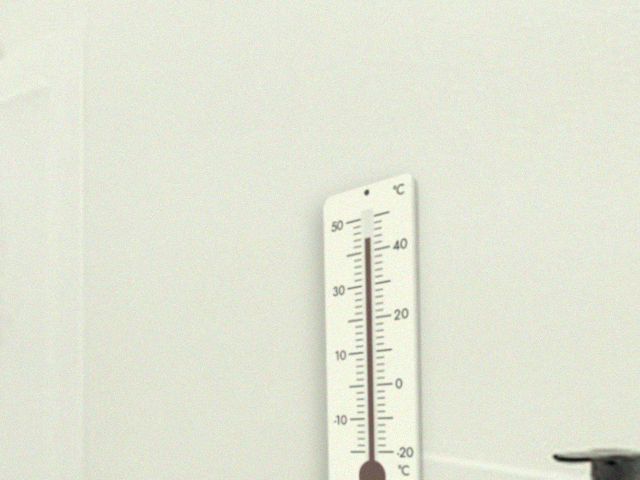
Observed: 44 °C
